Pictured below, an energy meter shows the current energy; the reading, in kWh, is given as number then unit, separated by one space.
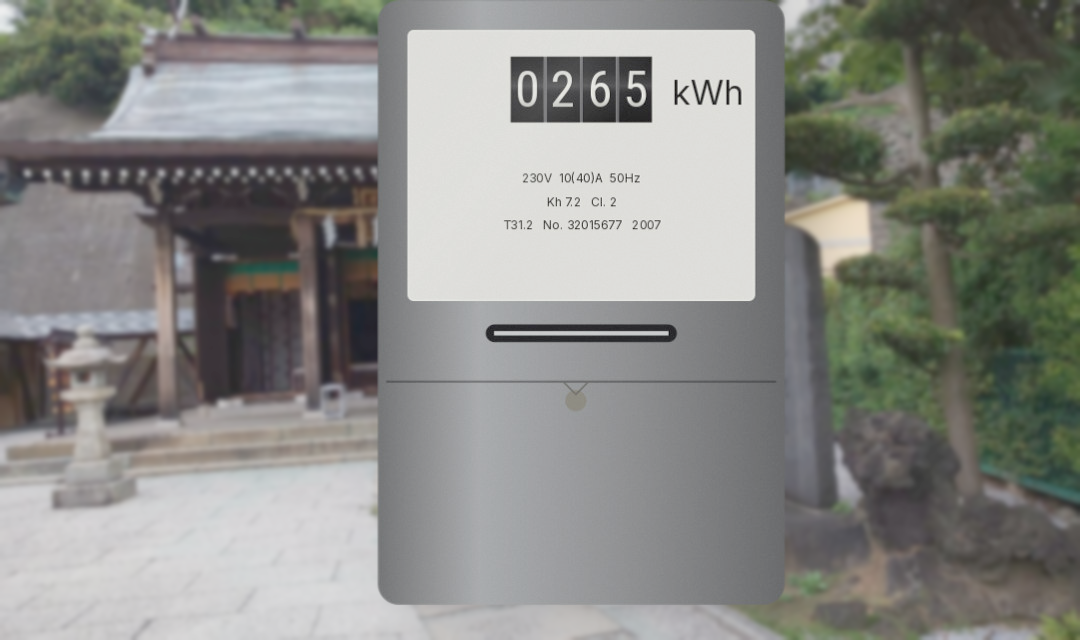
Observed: 265 kWh
